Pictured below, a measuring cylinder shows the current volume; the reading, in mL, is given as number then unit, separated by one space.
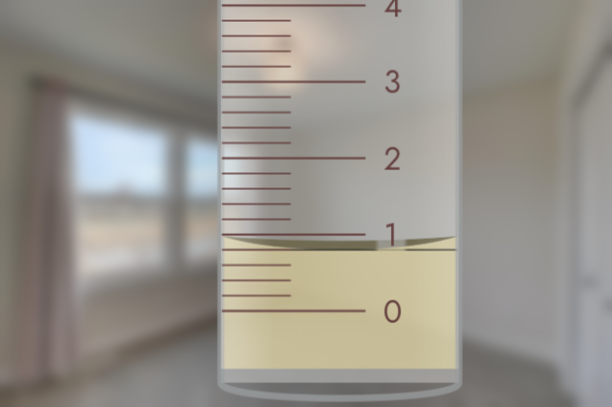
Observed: 0.8 mL
